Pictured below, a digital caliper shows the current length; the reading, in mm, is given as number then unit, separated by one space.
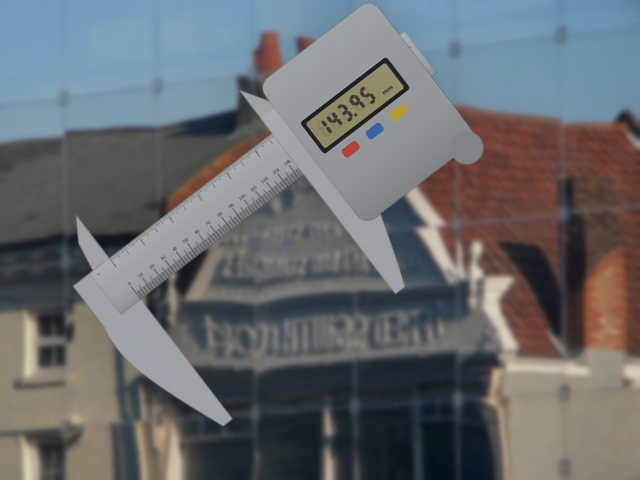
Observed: 143.95 mm
